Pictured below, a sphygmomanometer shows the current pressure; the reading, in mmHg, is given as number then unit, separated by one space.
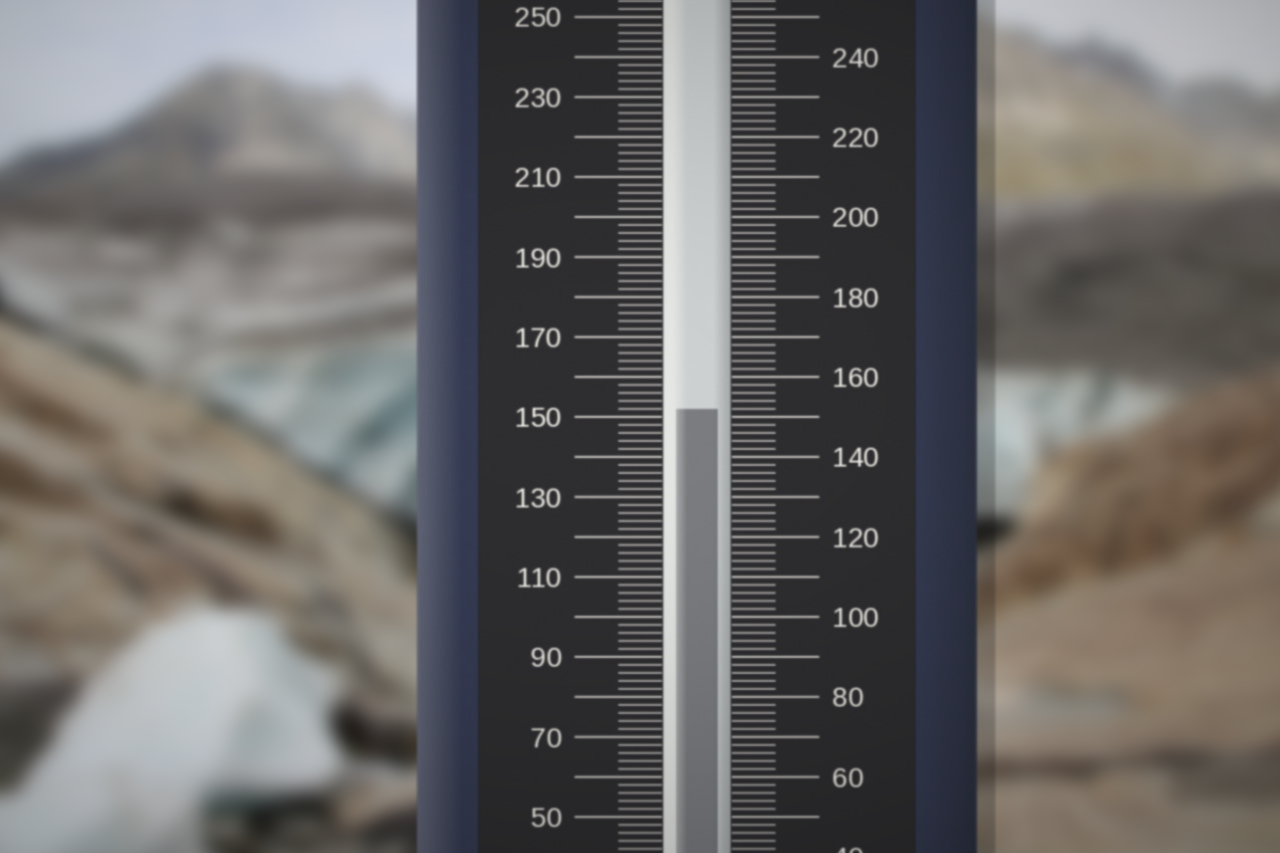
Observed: 152 mmHg
